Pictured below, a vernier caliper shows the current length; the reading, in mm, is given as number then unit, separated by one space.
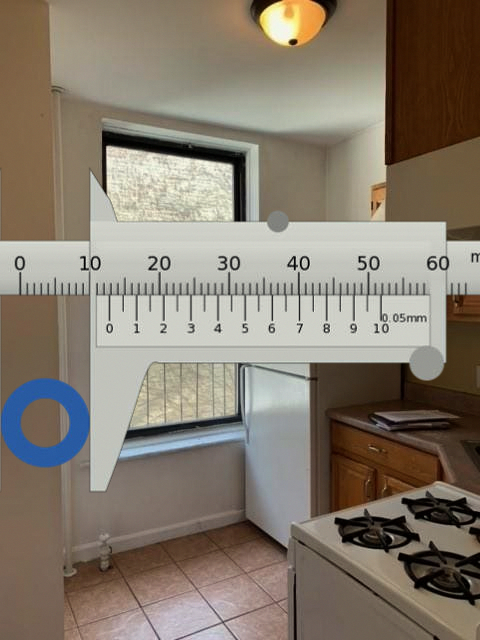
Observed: 12.8 mm
